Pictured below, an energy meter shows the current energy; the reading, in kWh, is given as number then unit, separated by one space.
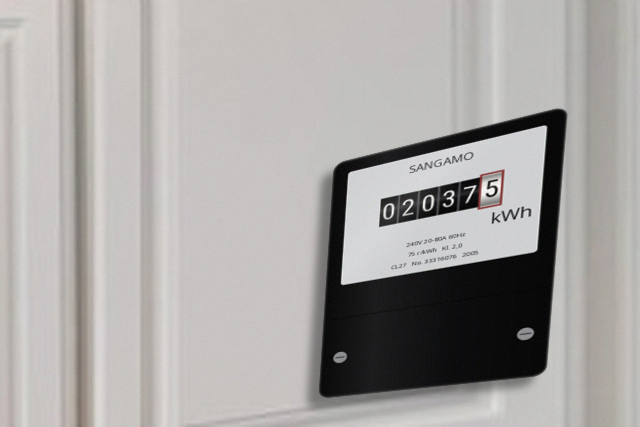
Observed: 2037.5 kWh
